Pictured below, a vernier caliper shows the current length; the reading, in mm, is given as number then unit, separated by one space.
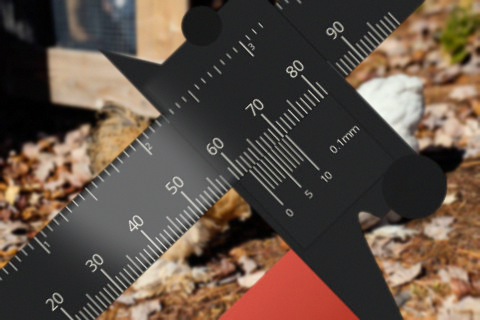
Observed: 61.5 mm
